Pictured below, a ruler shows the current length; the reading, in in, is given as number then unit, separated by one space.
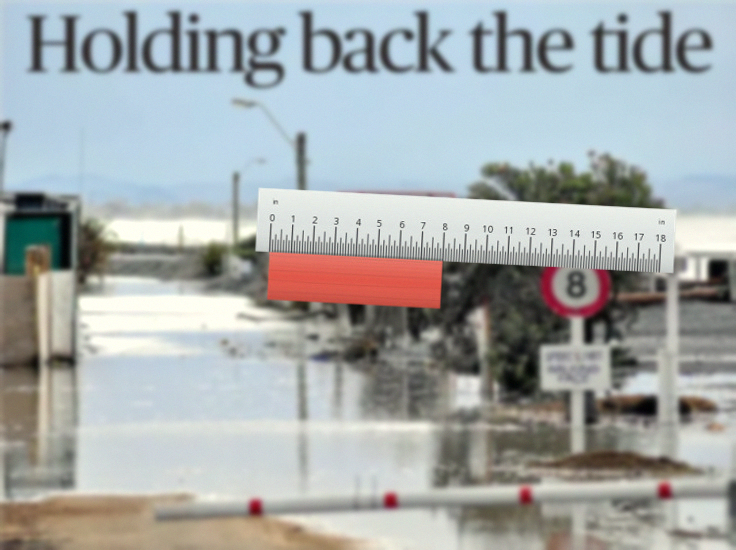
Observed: 8 in
